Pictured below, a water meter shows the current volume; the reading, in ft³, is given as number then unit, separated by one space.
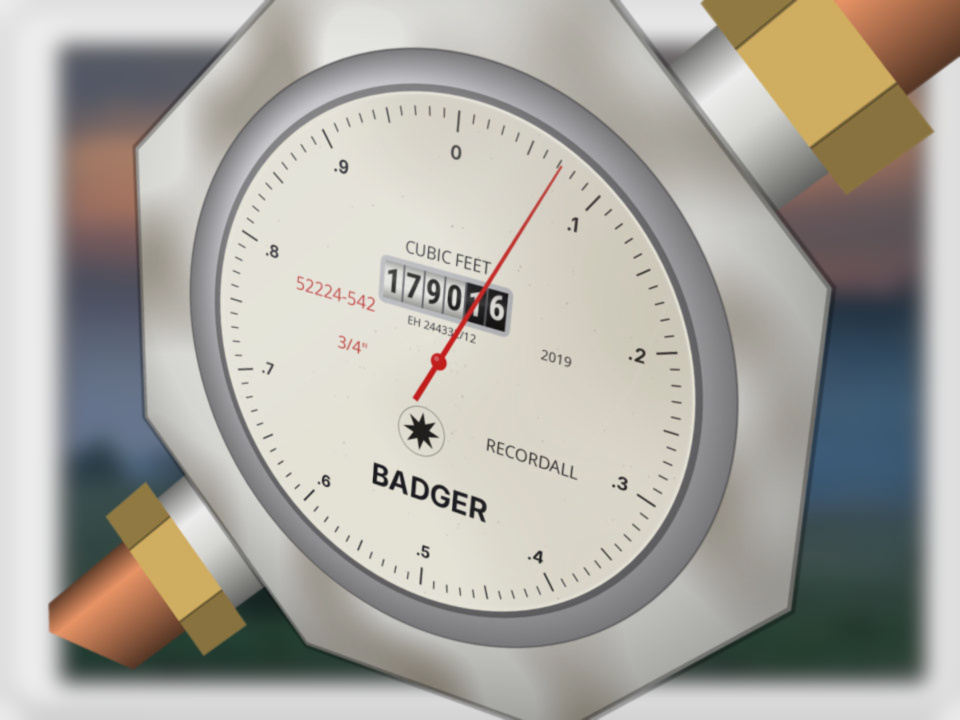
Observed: 179016.07 ft³
